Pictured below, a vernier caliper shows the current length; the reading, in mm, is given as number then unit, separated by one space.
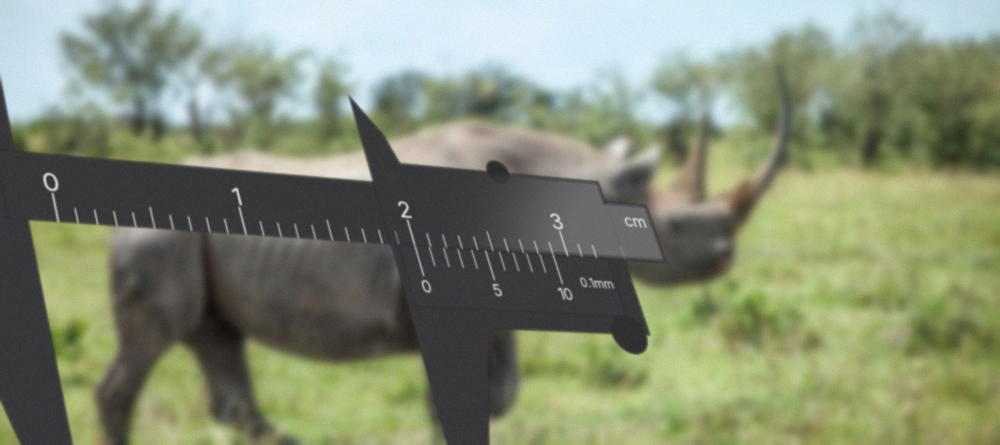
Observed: 20.0 mm
